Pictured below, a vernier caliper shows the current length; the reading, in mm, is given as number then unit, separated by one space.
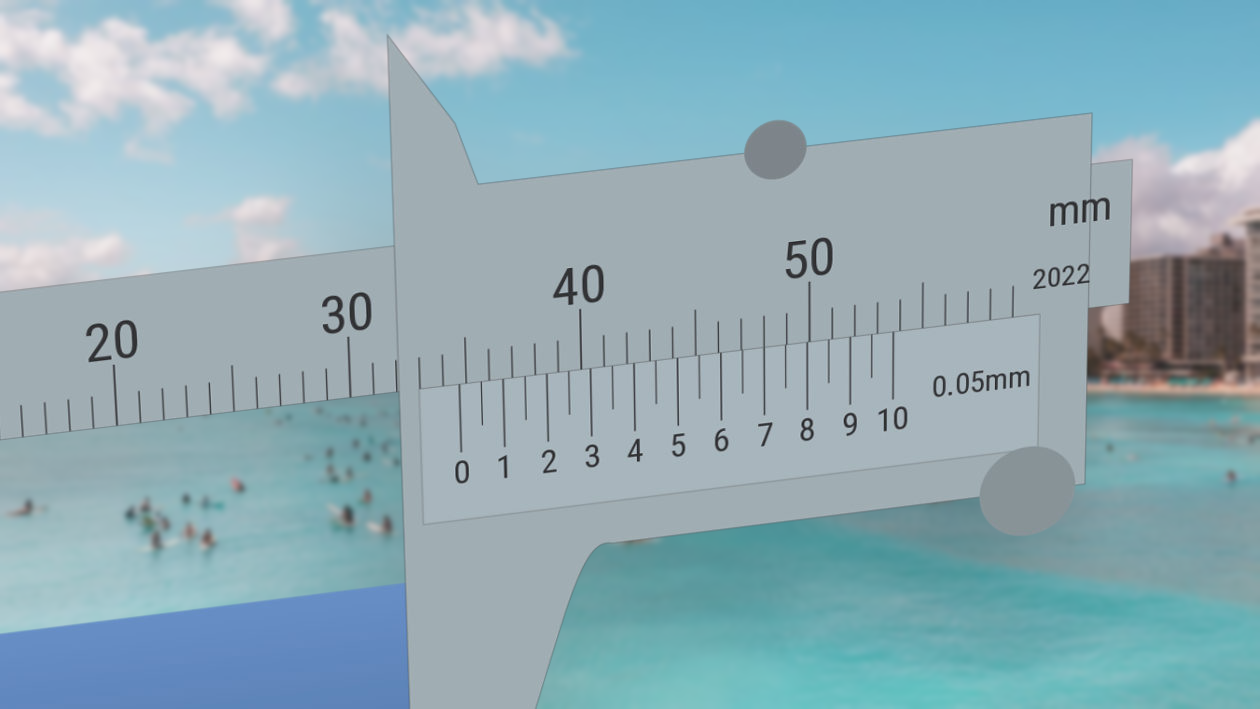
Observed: 34.70 mm
